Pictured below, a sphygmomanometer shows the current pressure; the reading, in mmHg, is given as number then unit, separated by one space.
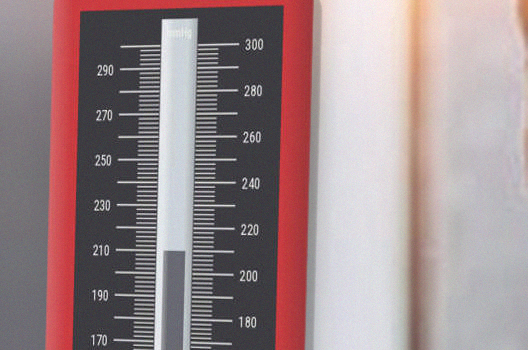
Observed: 210 mmHg
